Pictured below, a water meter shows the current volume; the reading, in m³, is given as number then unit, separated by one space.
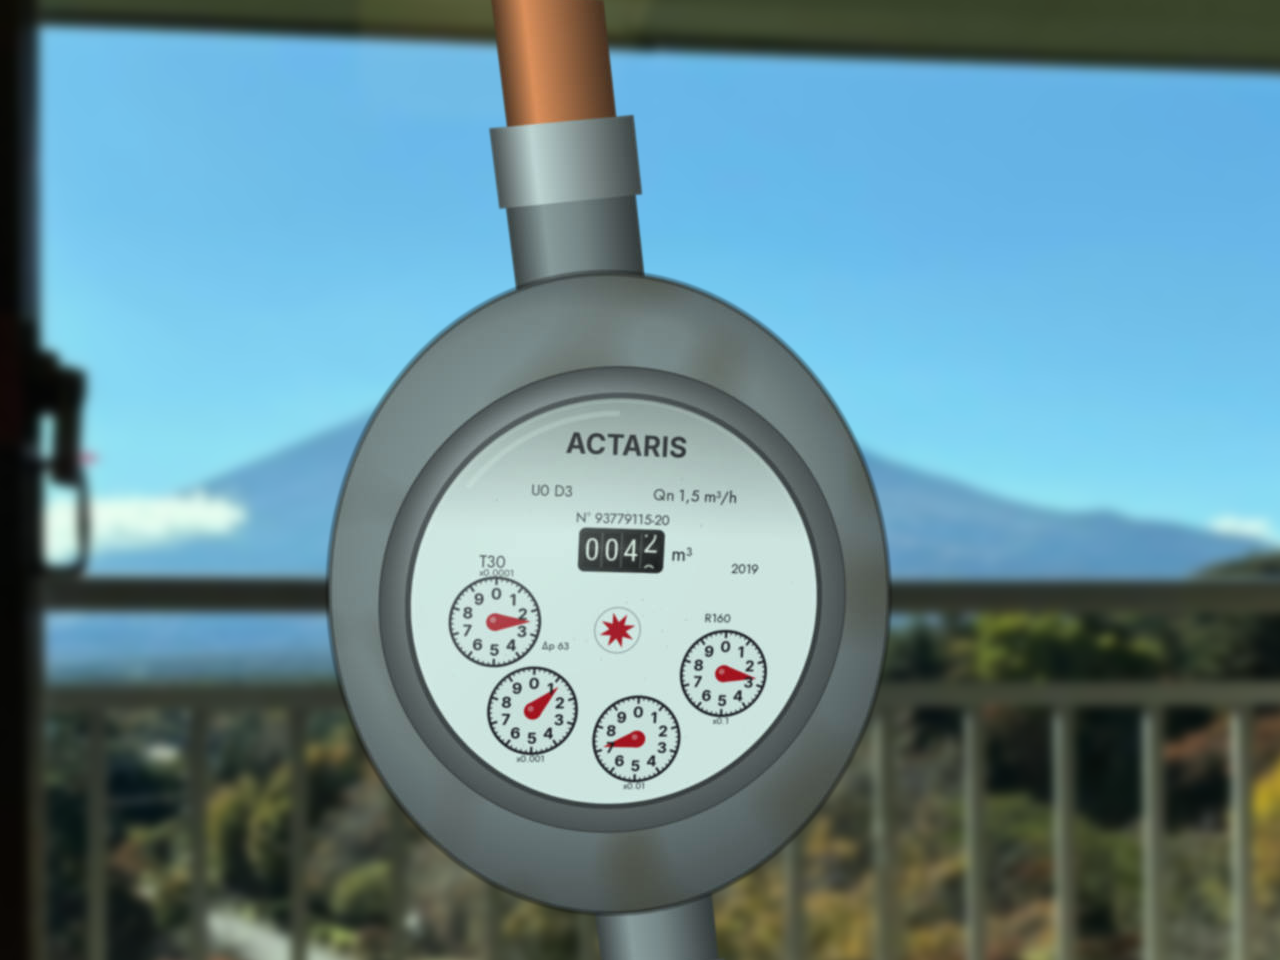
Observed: 42.2712 m³
